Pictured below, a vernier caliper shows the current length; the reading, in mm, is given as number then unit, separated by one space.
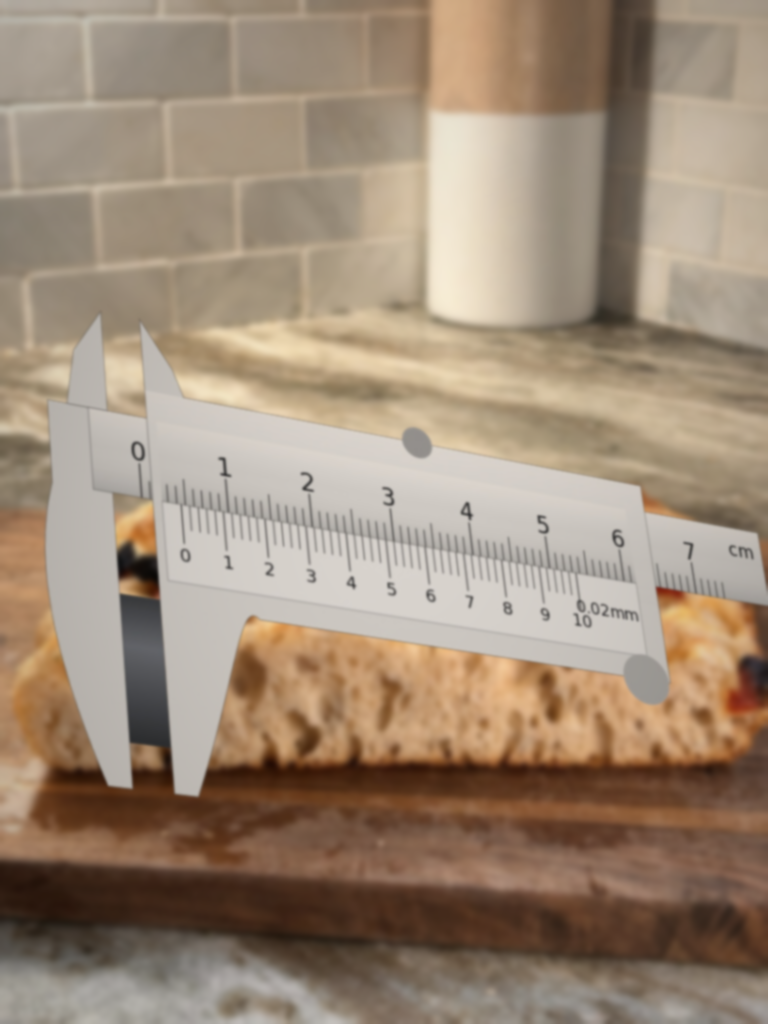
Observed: 4.5 mm
